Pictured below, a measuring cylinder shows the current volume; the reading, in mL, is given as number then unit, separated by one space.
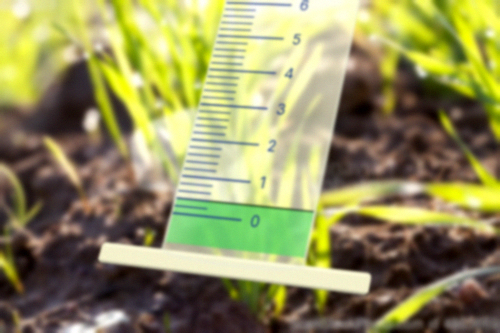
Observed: 0.4 mL
